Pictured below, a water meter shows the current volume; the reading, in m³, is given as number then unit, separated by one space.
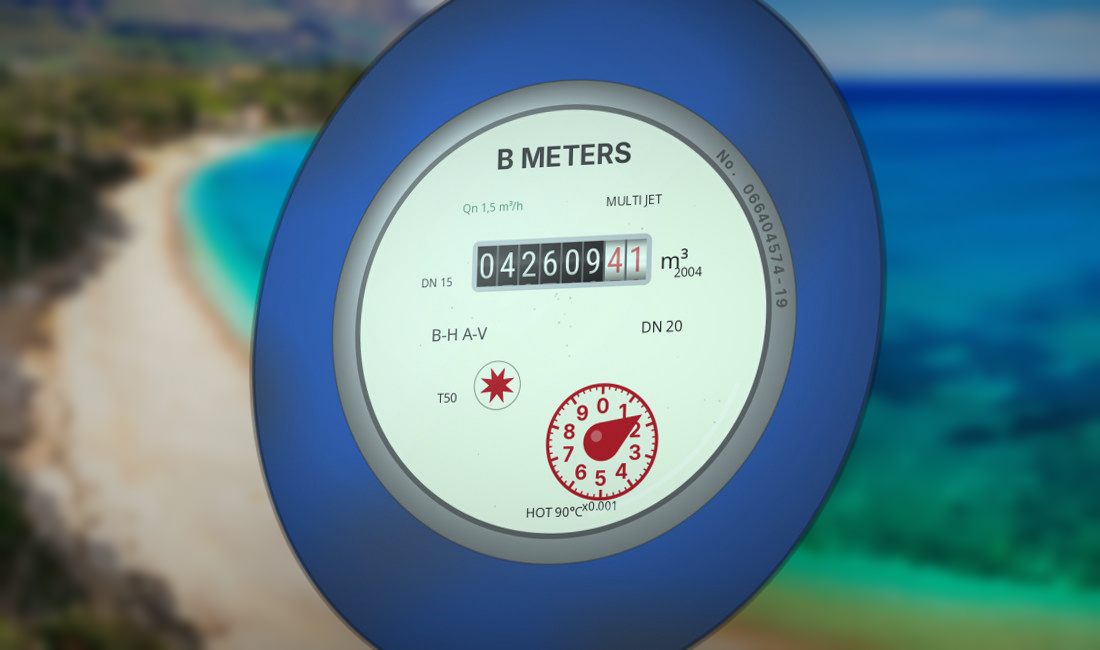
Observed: 42609.411 m³
